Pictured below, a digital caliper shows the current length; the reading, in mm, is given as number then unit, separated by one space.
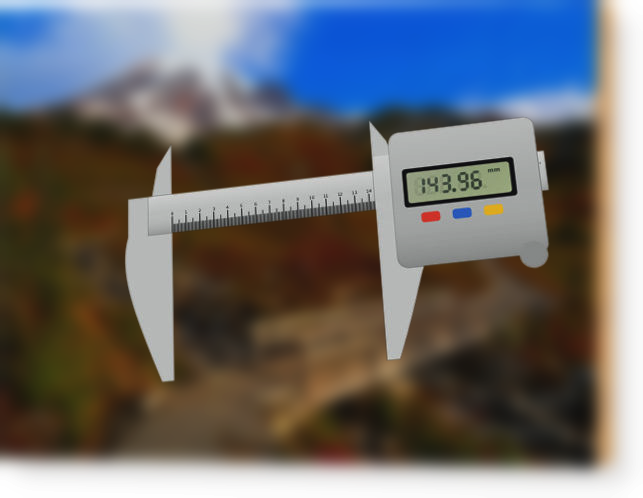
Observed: 143.96 mm
